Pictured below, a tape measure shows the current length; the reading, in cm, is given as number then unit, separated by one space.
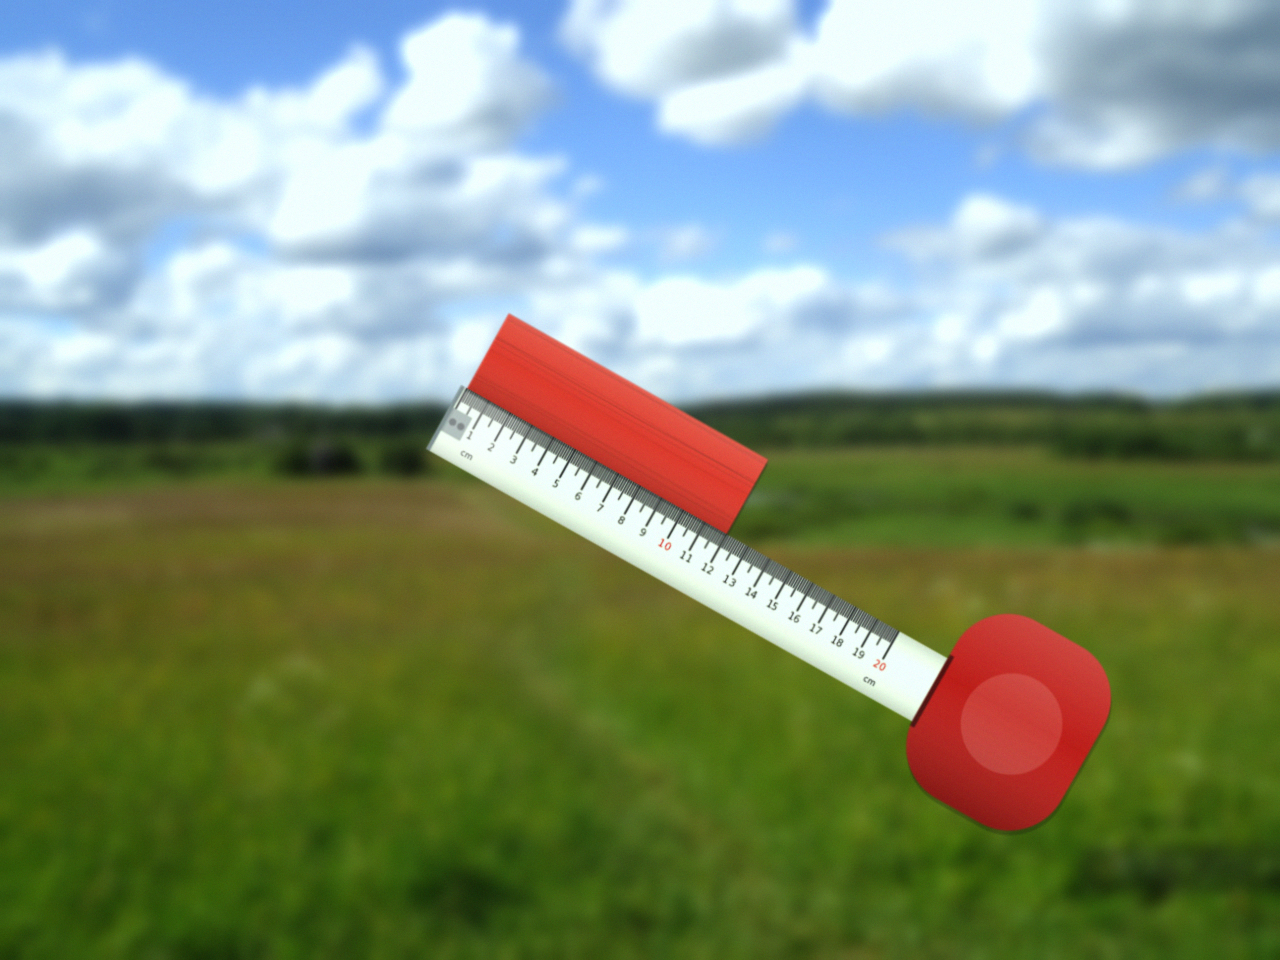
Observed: 12 cm
